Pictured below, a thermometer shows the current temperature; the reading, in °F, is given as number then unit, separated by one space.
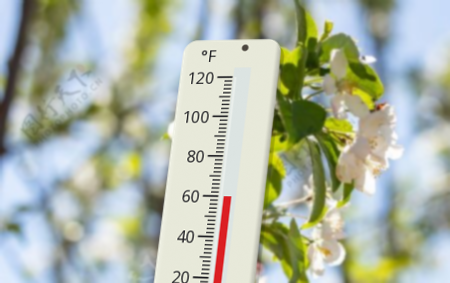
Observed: 60 °F
